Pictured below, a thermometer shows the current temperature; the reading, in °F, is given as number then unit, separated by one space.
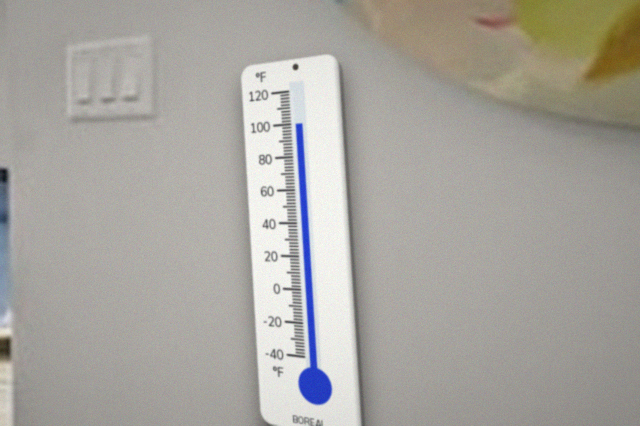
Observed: 100 °F
